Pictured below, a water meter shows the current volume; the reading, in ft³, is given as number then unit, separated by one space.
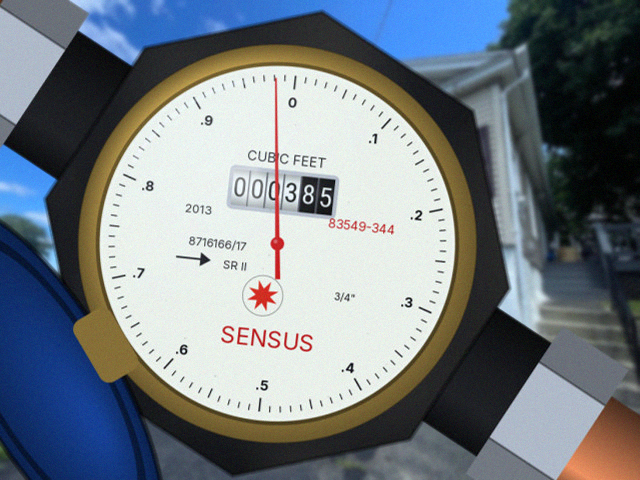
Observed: 384.98 ft³
